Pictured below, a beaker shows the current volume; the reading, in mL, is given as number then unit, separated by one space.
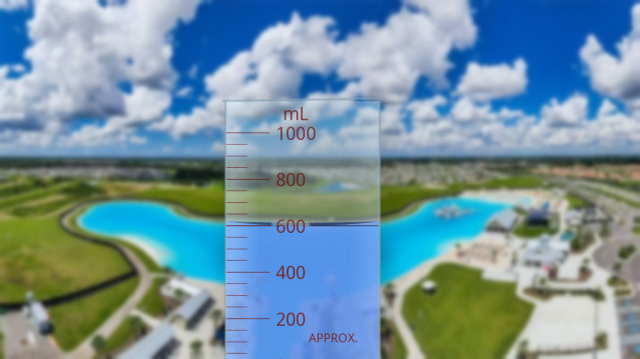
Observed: 600 mL
